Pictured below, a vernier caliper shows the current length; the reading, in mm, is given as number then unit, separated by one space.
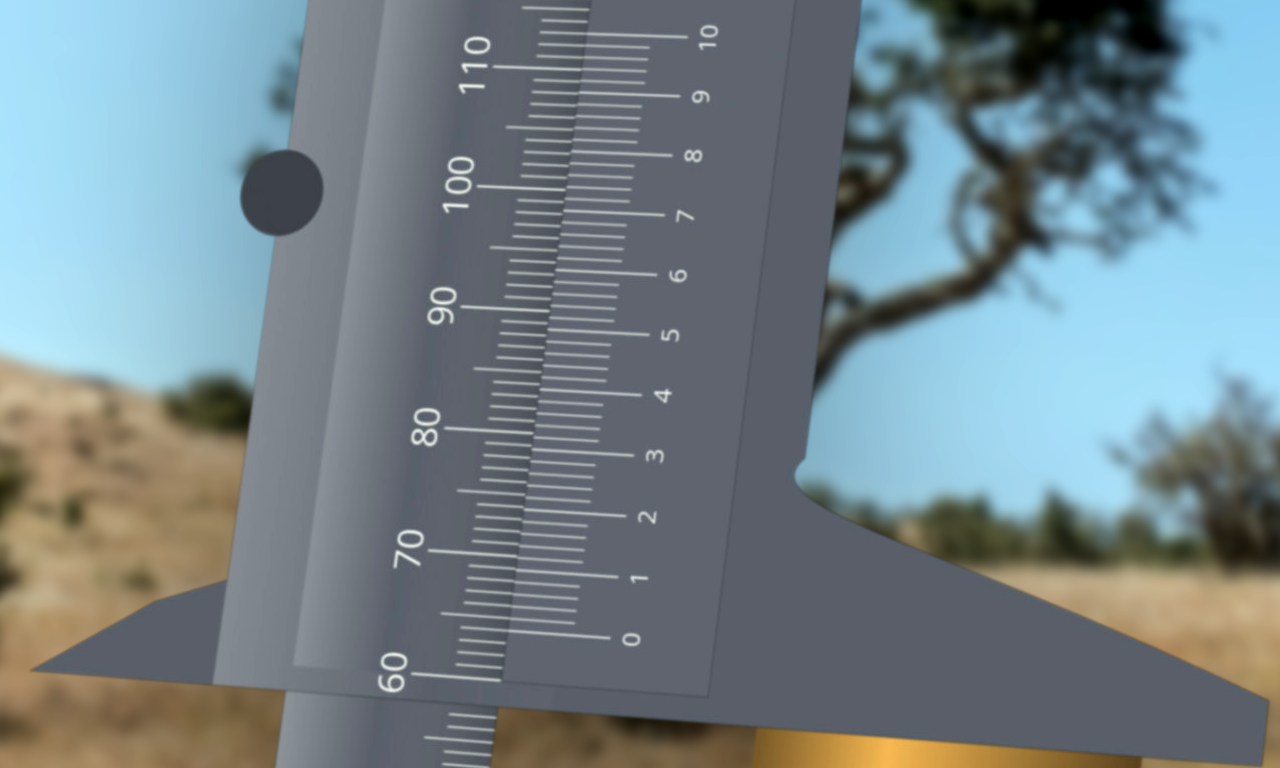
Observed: 64.0 mm
